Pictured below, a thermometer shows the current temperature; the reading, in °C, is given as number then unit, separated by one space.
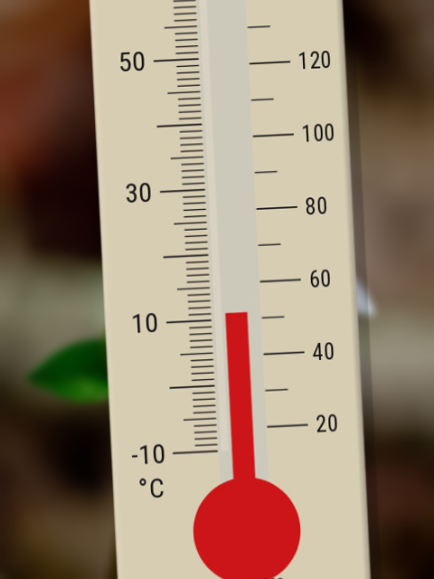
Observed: 11 °C
